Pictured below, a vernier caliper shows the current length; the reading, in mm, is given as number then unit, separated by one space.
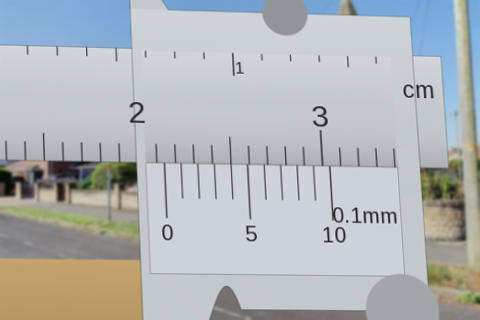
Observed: 21.4 mm
